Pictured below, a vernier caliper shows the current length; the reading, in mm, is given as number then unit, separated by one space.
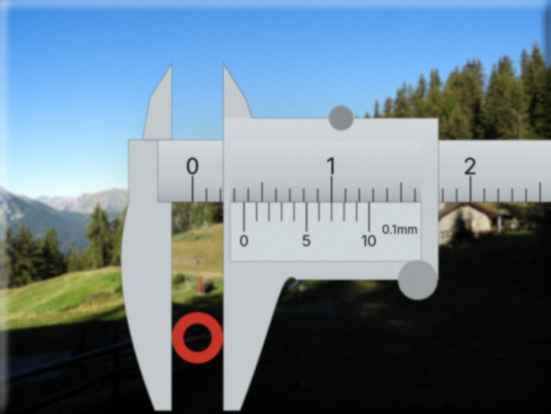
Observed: 3.7 mm
